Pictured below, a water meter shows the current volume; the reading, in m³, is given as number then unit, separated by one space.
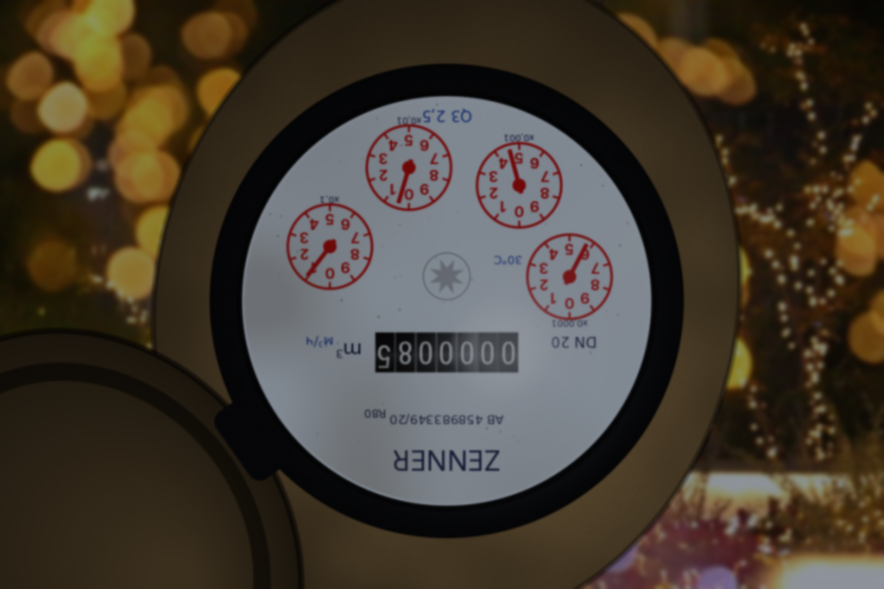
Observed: 85.1045 m³
